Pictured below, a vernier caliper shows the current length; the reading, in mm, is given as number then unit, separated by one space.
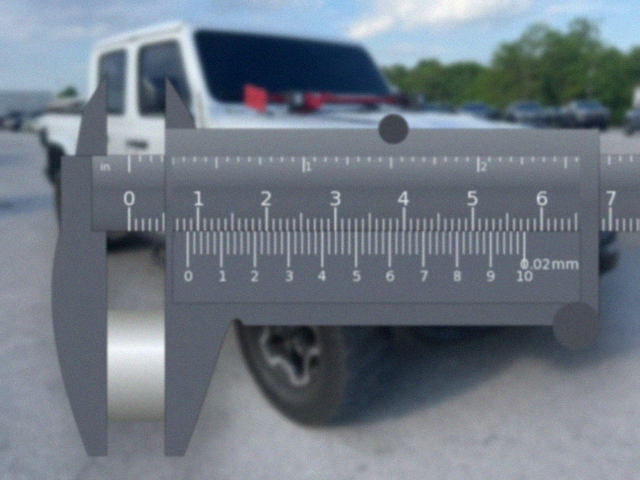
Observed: 8.5 mm
